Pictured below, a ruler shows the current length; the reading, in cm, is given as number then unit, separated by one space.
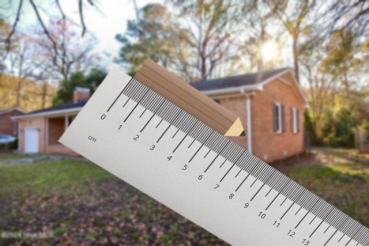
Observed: 6.5 cm
